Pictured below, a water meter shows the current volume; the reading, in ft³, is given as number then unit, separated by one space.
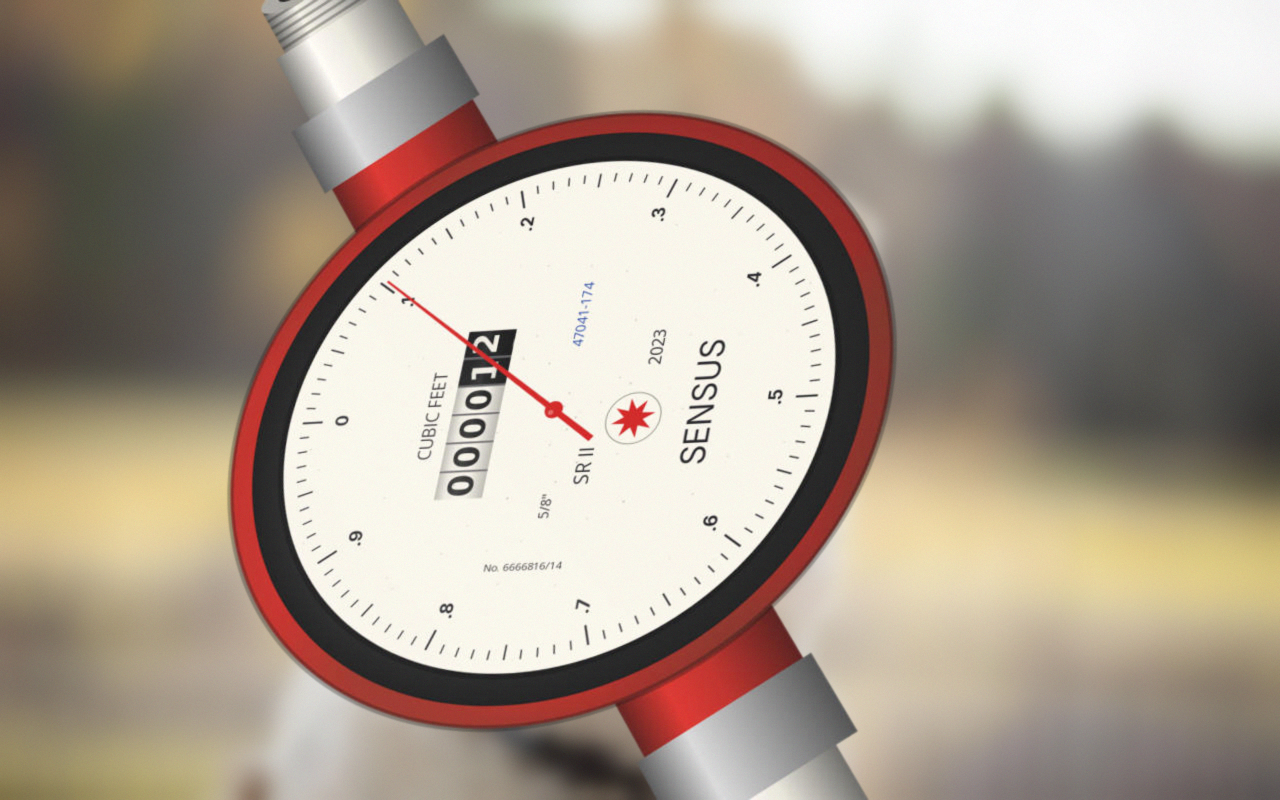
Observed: 12.10 ft³
